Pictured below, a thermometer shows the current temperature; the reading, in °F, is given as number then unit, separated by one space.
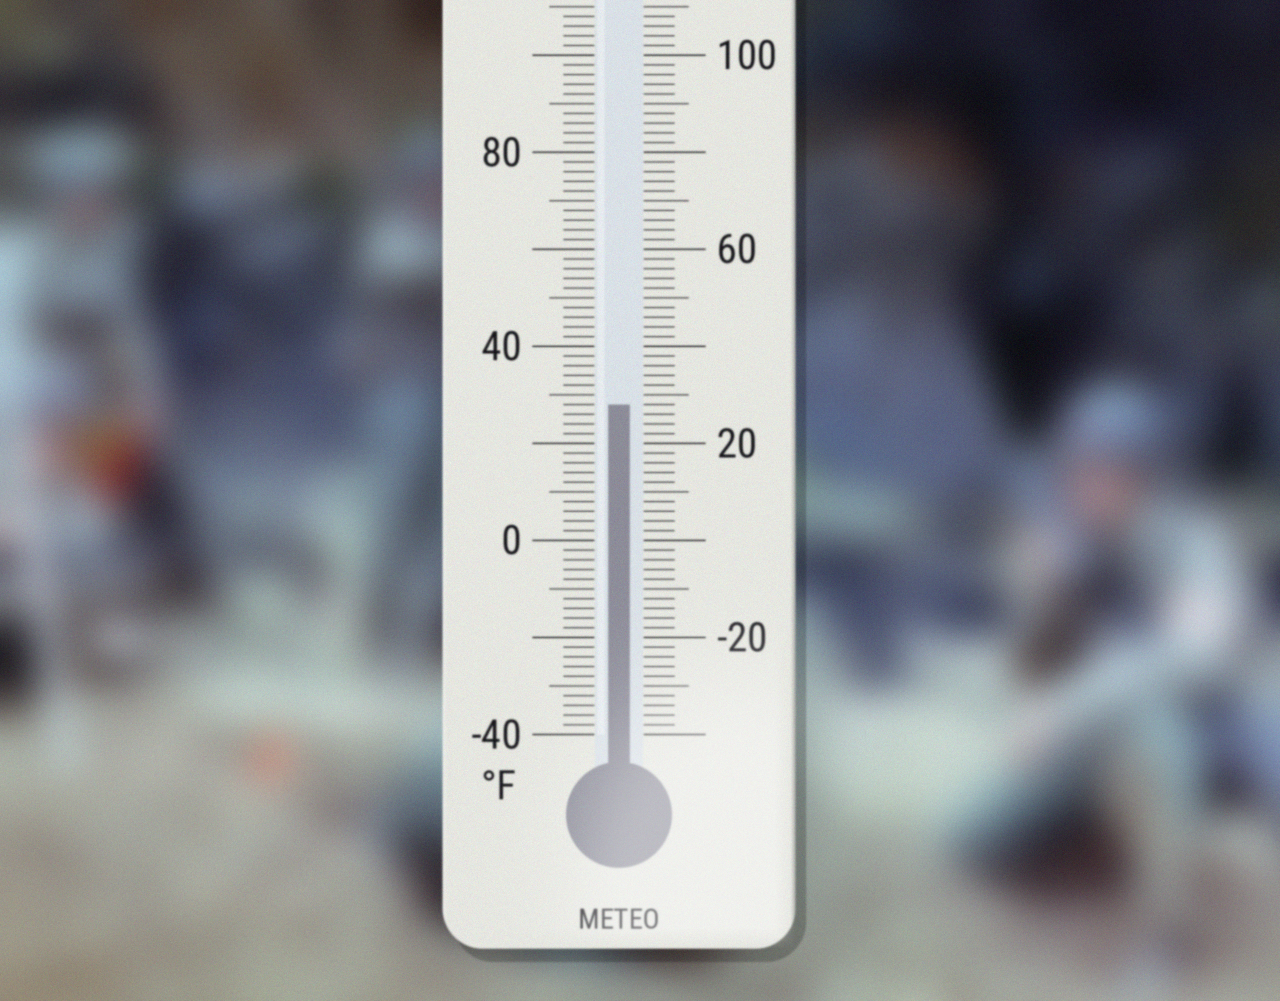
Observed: 28 °F
